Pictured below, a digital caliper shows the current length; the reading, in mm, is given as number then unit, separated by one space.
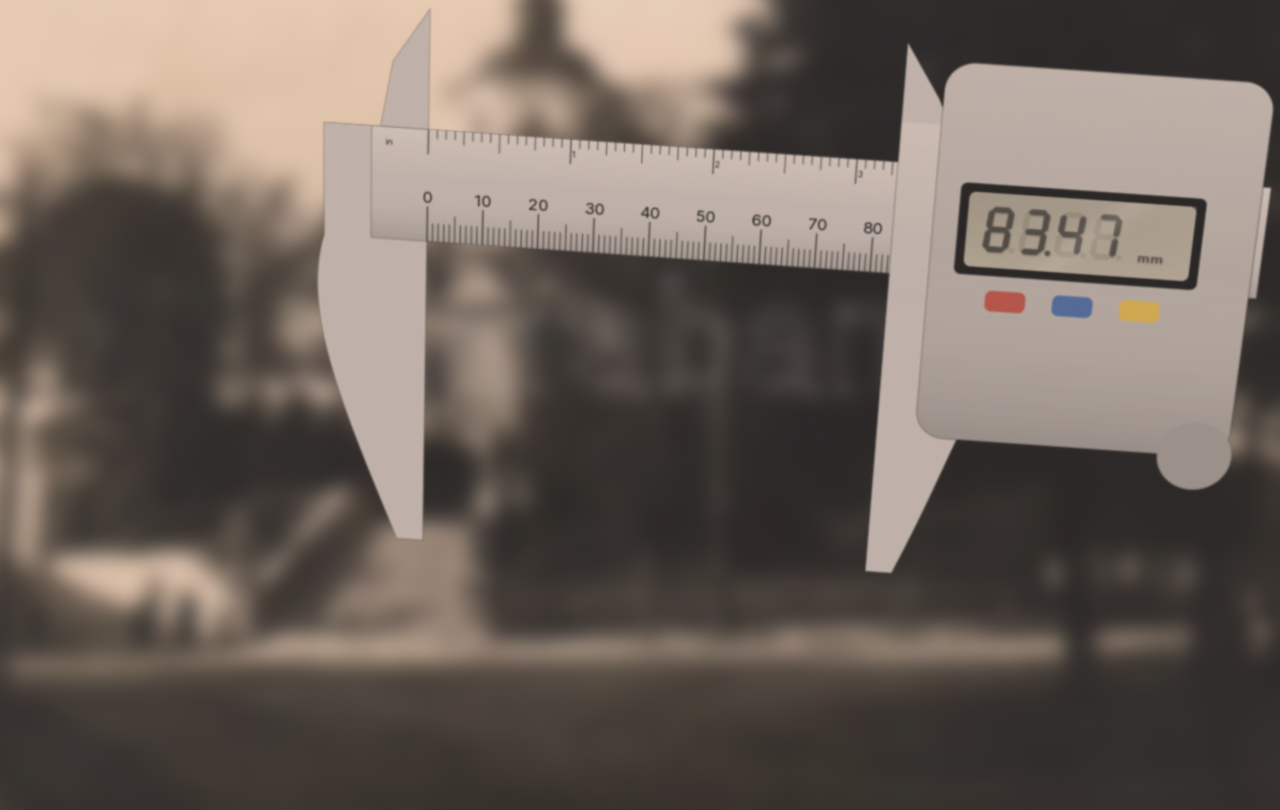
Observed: 83.47 mm
